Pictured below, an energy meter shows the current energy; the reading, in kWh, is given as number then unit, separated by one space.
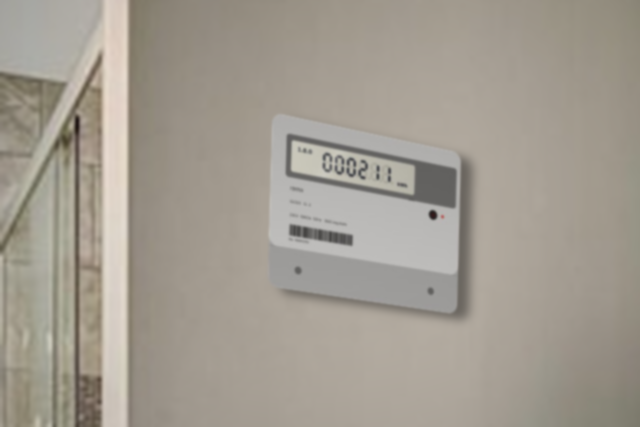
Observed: 211 kWh
